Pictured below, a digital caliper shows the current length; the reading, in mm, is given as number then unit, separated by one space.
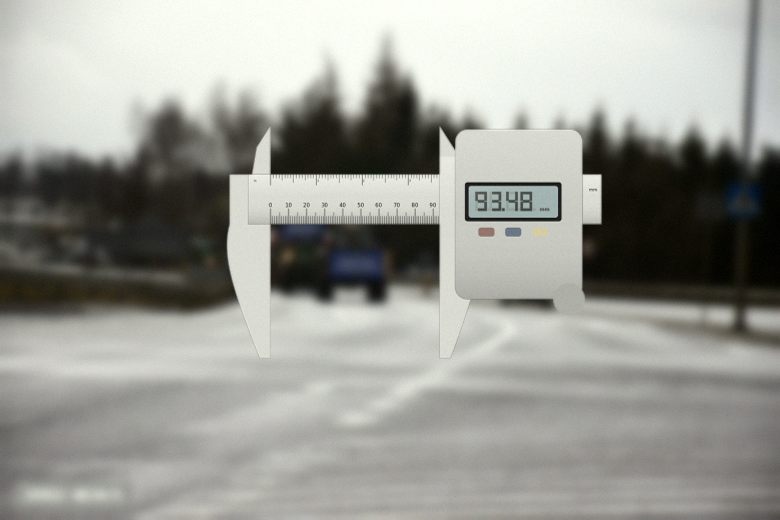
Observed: 93.48 mm
